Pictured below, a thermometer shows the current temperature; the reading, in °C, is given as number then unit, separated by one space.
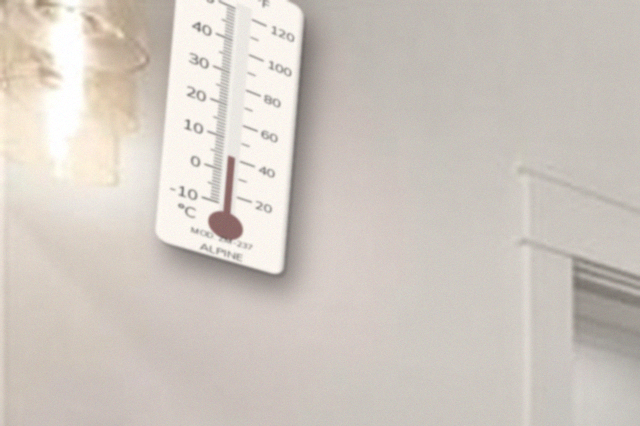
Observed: 5 °C
